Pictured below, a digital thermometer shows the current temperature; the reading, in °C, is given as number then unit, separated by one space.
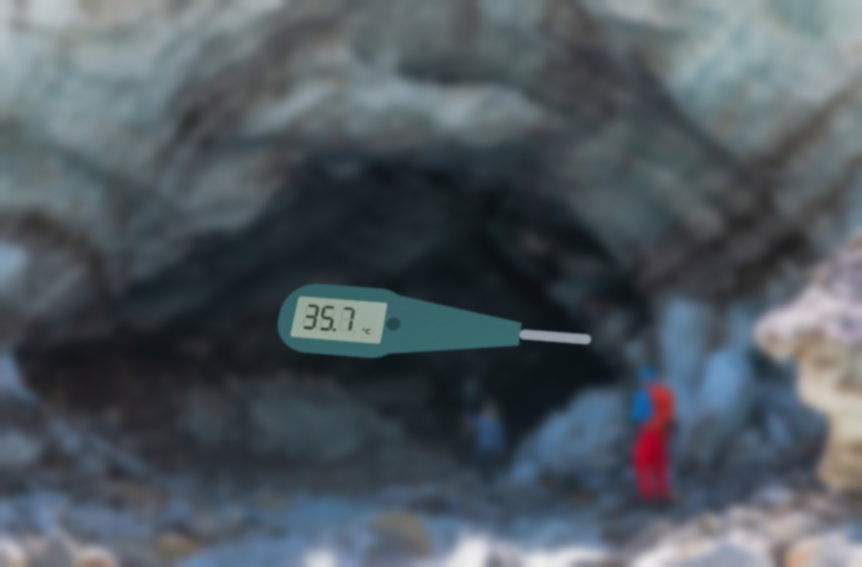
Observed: 35.7 °C
